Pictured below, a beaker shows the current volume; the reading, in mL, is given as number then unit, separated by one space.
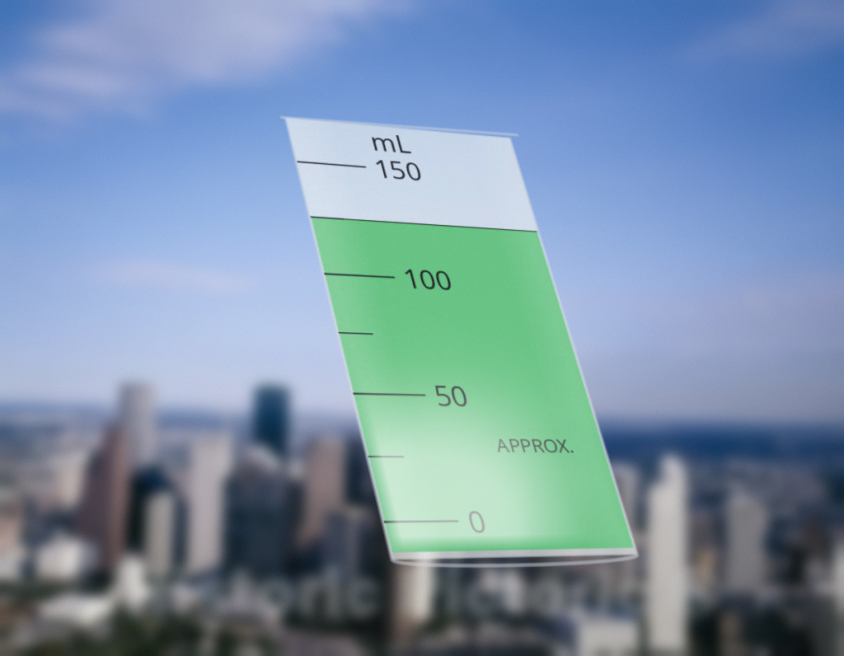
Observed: 125 mL
